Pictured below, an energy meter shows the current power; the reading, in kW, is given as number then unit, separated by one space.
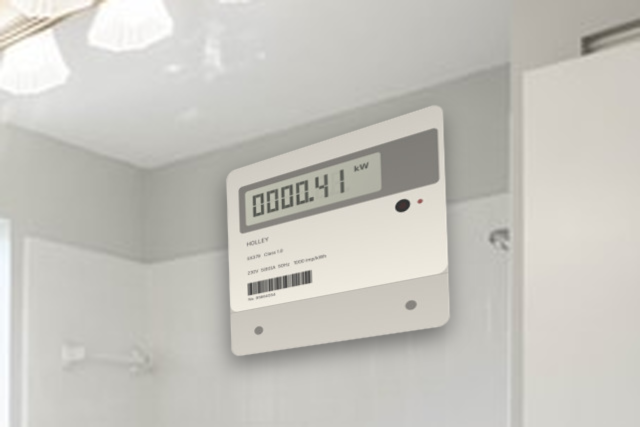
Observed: 0.41 kW
